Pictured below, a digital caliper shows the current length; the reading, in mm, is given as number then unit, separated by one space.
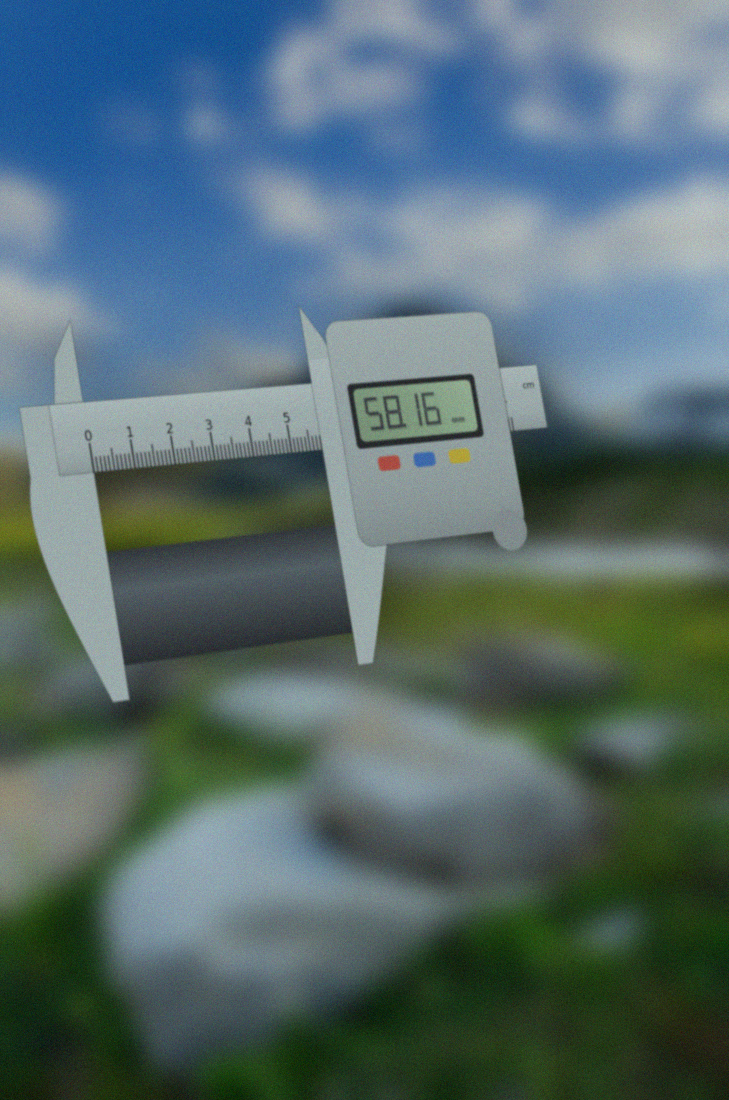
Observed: 58.16 mm
